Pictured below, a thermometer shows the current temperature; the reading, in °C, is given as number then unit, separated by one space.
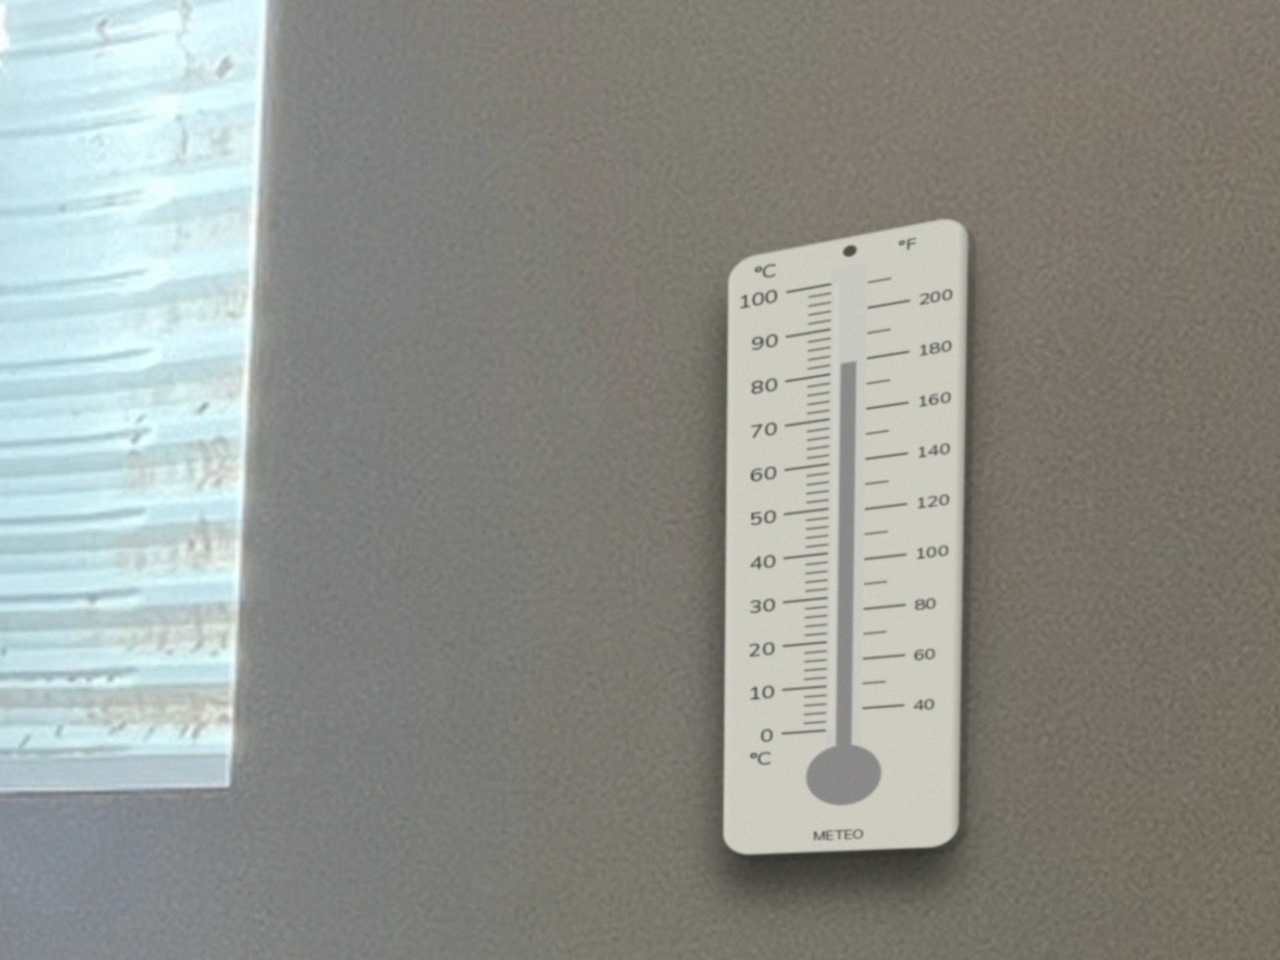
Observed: 82 °C
